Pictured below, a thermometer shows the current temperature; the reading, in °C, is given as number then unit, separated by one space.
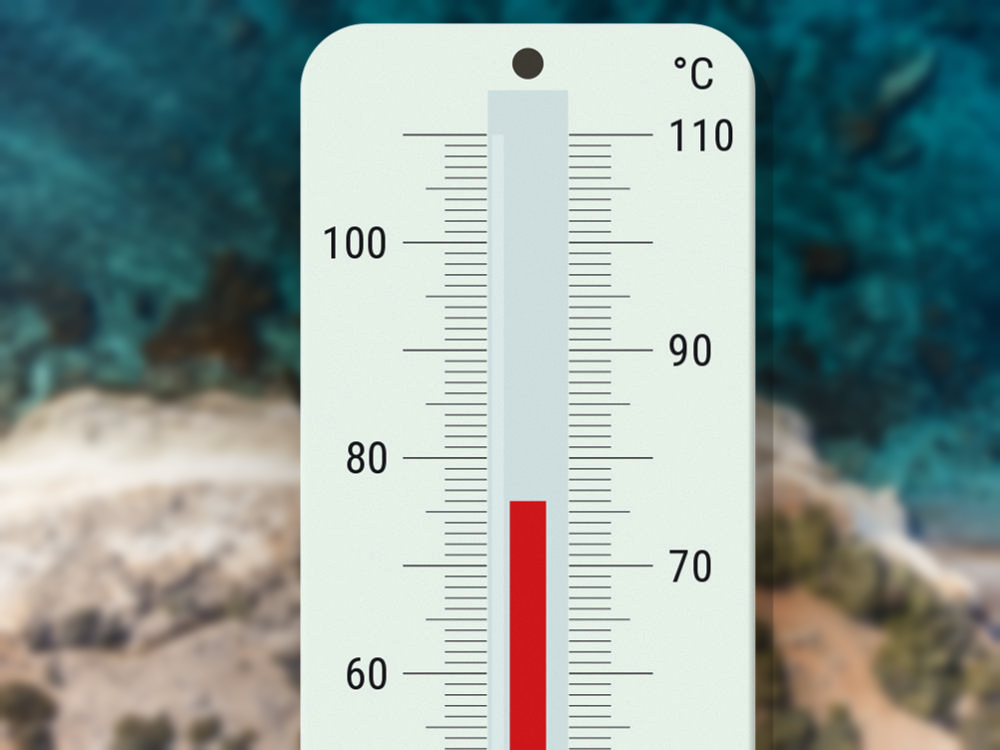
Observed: 76 °C
